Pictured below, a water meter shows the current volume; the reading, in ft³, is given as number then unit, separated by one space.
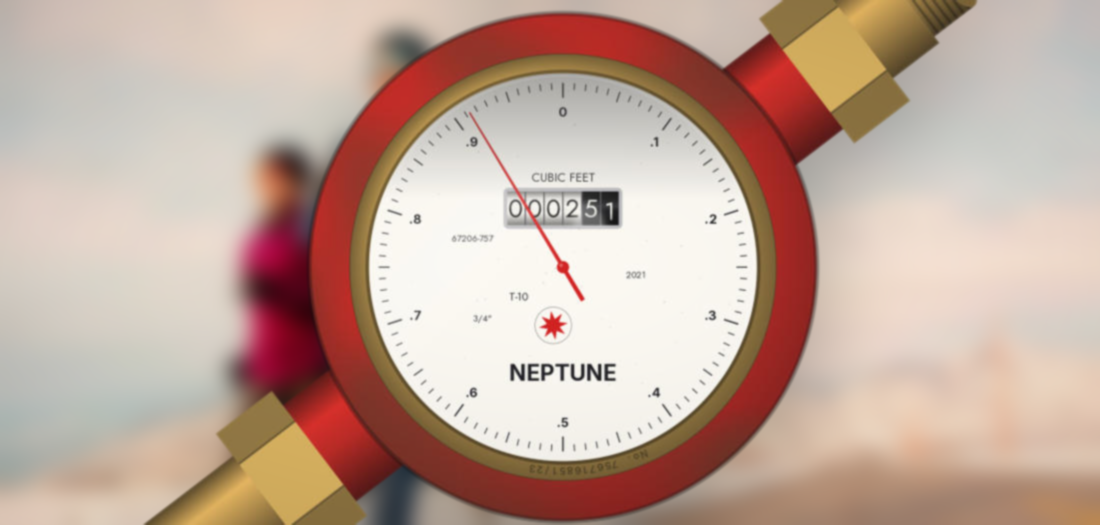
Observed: 250.91 ft³
